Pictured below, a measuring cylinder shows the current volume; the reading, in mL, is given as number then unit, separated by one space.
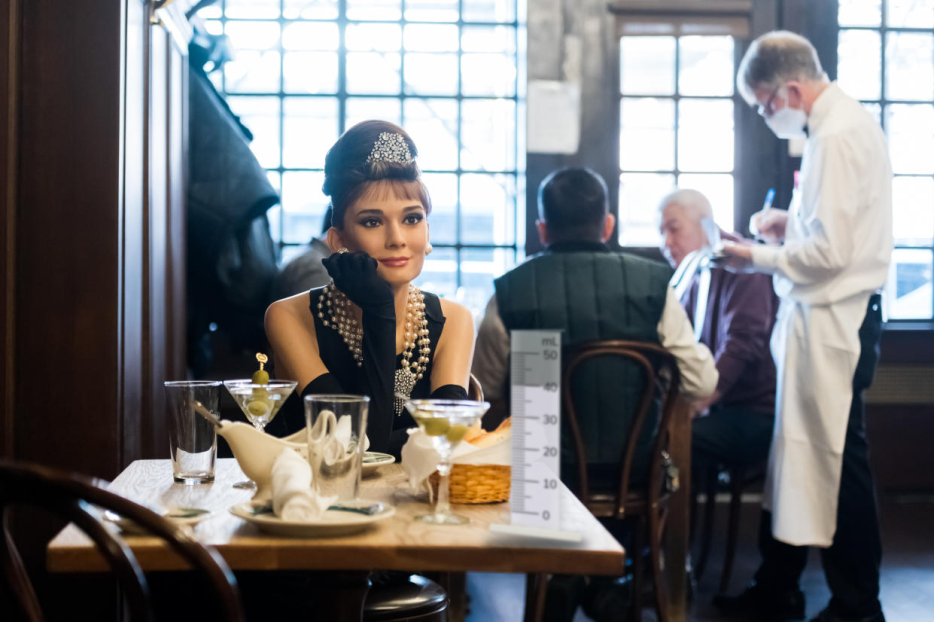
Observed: 40 mL
